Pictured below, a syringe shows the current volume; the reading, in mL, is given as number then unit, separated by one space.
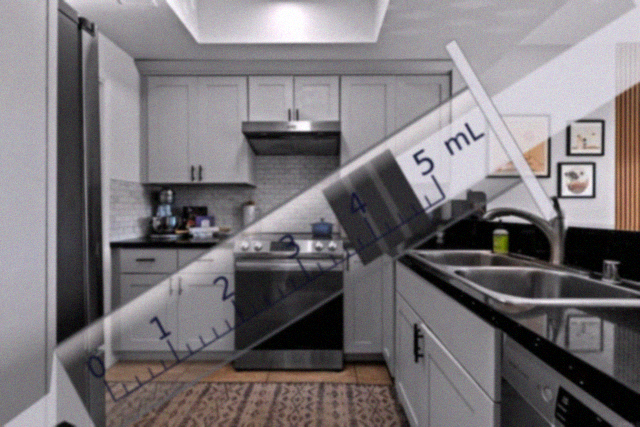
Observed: 3.7 mL
